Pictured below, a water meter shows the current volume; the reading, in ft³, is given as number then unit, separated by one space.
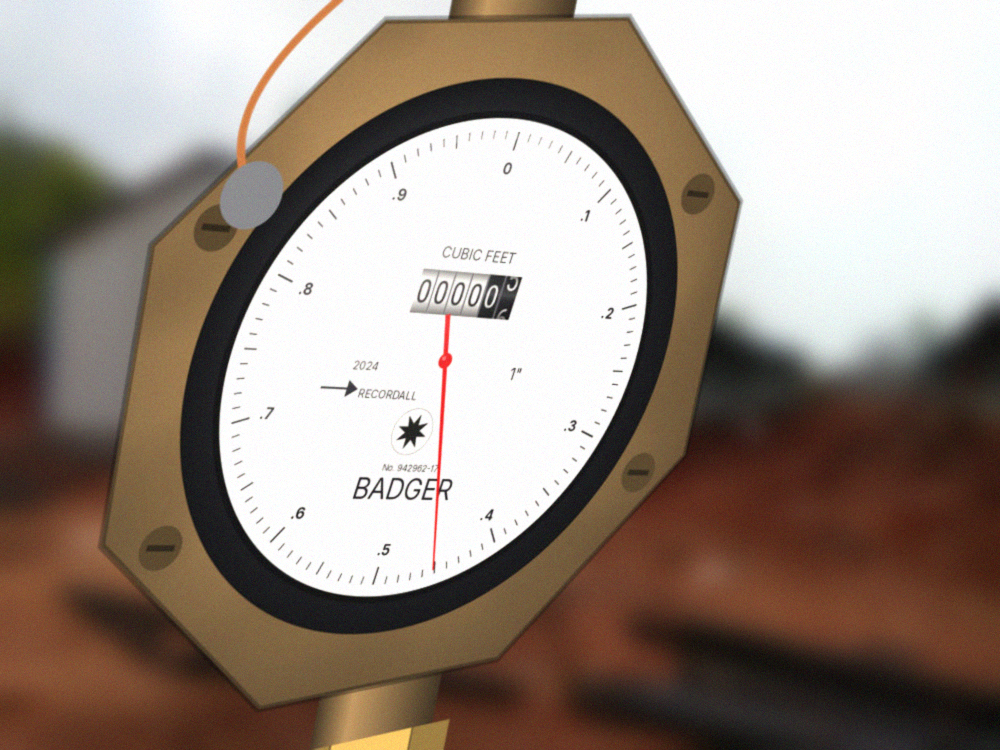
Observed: 5.45 ft³
